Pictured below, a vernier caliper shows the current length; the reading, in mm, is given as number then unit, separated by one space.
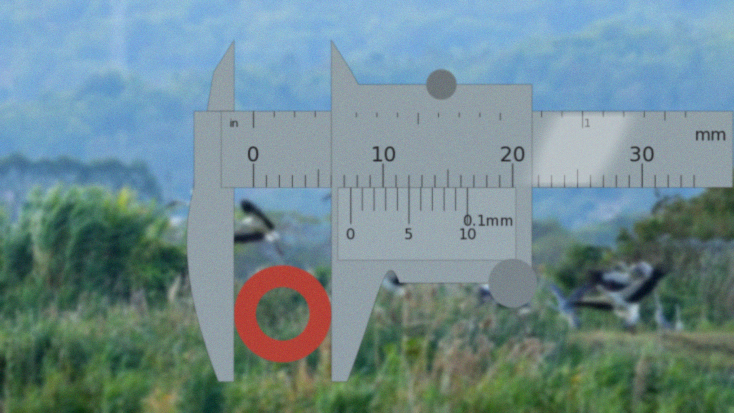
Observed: 7.5 mm
